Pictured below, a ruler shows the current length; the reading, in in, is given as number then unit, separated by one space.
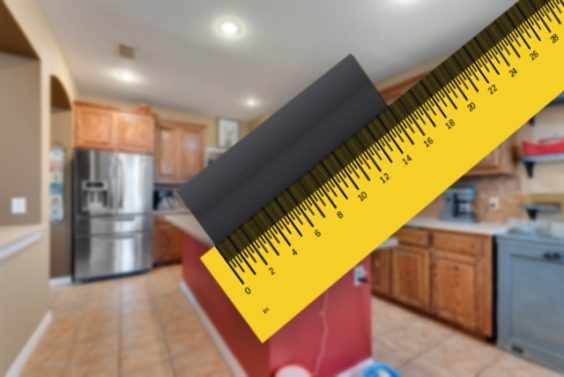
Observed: 15 in
